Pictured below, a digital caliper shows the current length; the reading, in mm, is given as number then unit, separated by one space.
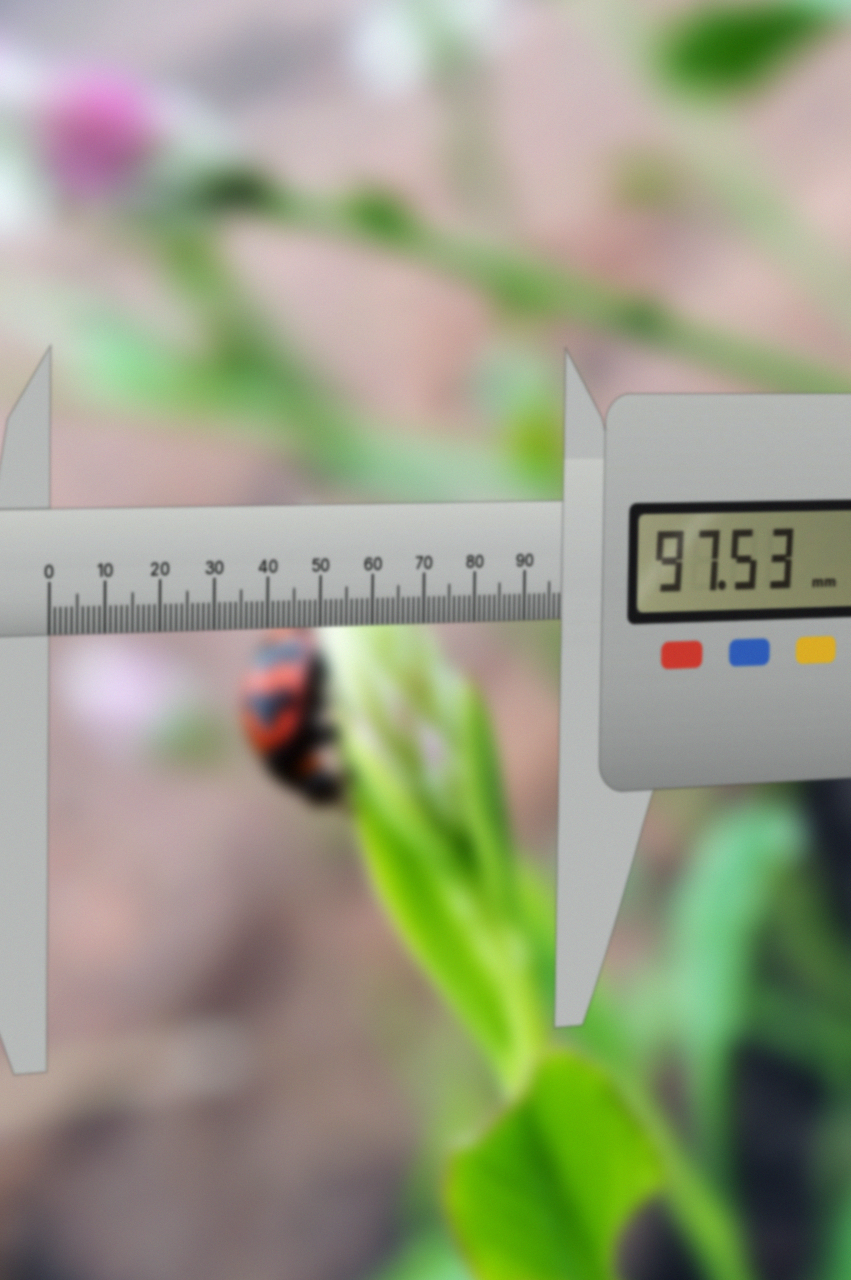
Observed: 97.53 mm
